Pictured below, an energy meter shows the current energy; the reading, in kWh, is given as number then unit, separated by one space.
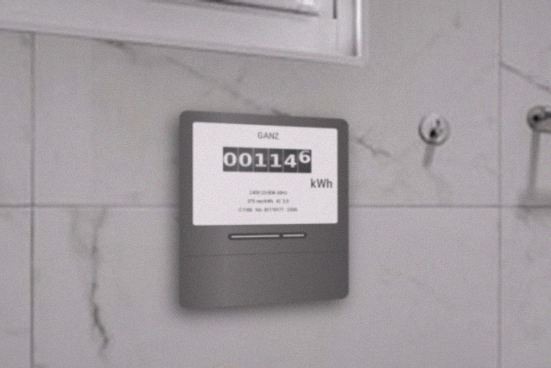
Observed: 1146 kWh
